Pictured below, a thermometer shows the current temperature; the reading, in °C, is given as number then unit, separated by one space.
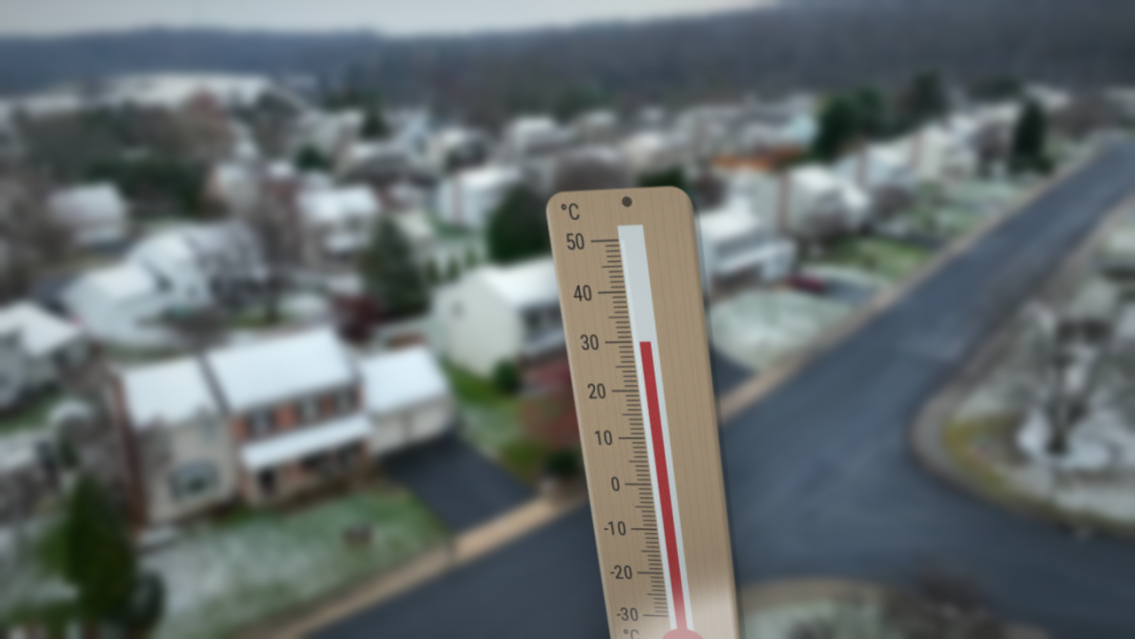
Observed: 30 °C
